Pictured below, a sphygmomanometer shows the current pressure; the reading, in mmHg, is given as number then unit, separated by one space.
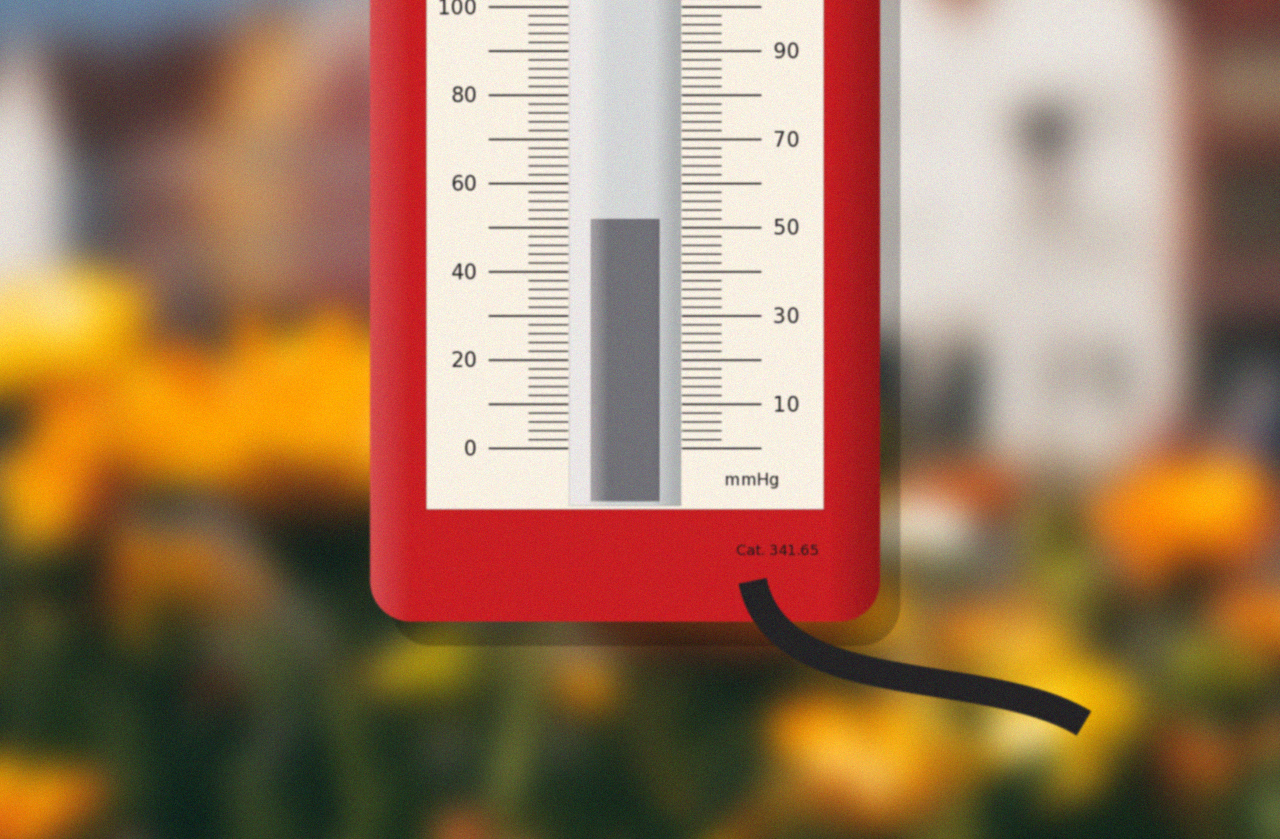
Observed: 52 mmHg
